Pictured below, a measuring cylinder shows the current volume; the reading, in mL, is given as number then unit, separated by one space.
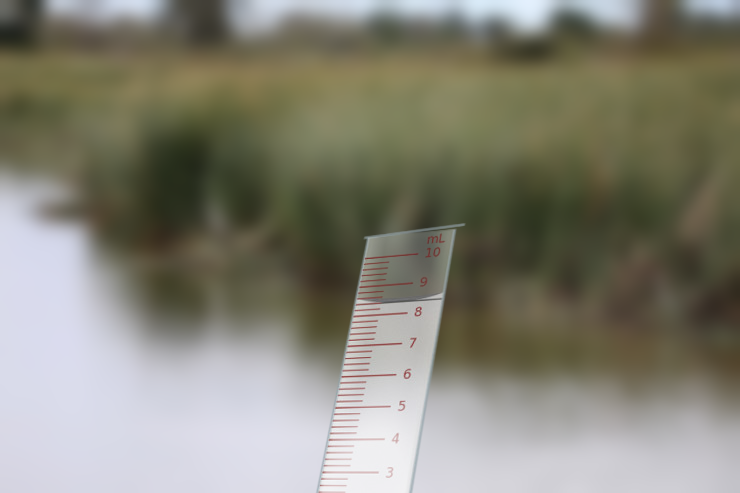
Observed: 8.4 mL
